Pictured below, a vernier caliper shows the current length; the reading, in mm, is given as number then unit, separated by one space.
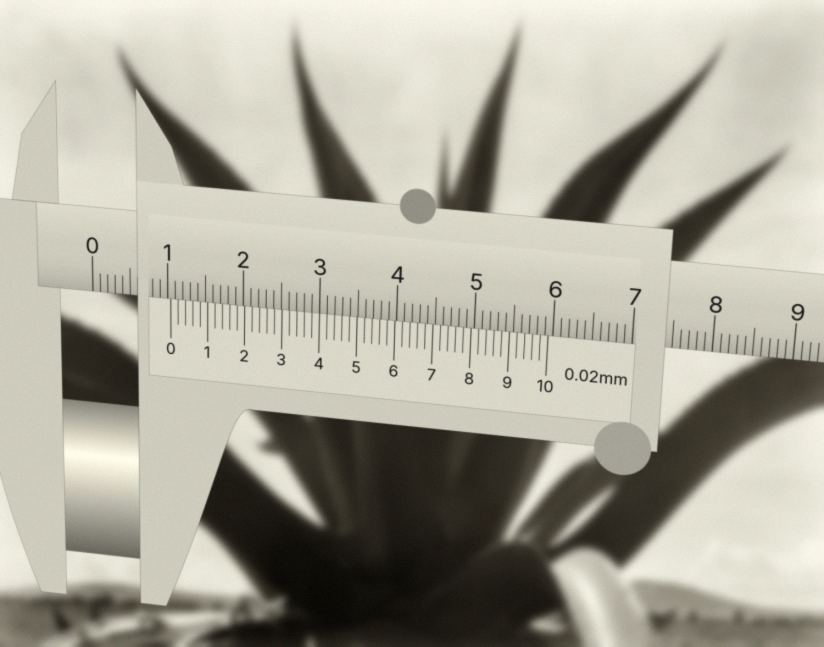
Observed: 10.4 mm
